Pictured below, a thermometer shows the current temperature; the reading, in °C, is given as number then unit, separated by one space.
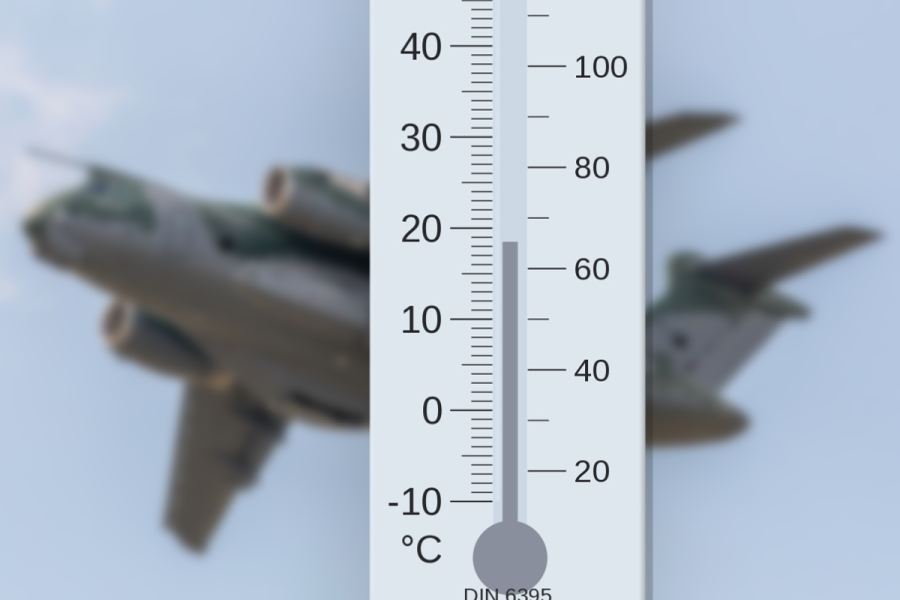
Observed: 18.5 °C
